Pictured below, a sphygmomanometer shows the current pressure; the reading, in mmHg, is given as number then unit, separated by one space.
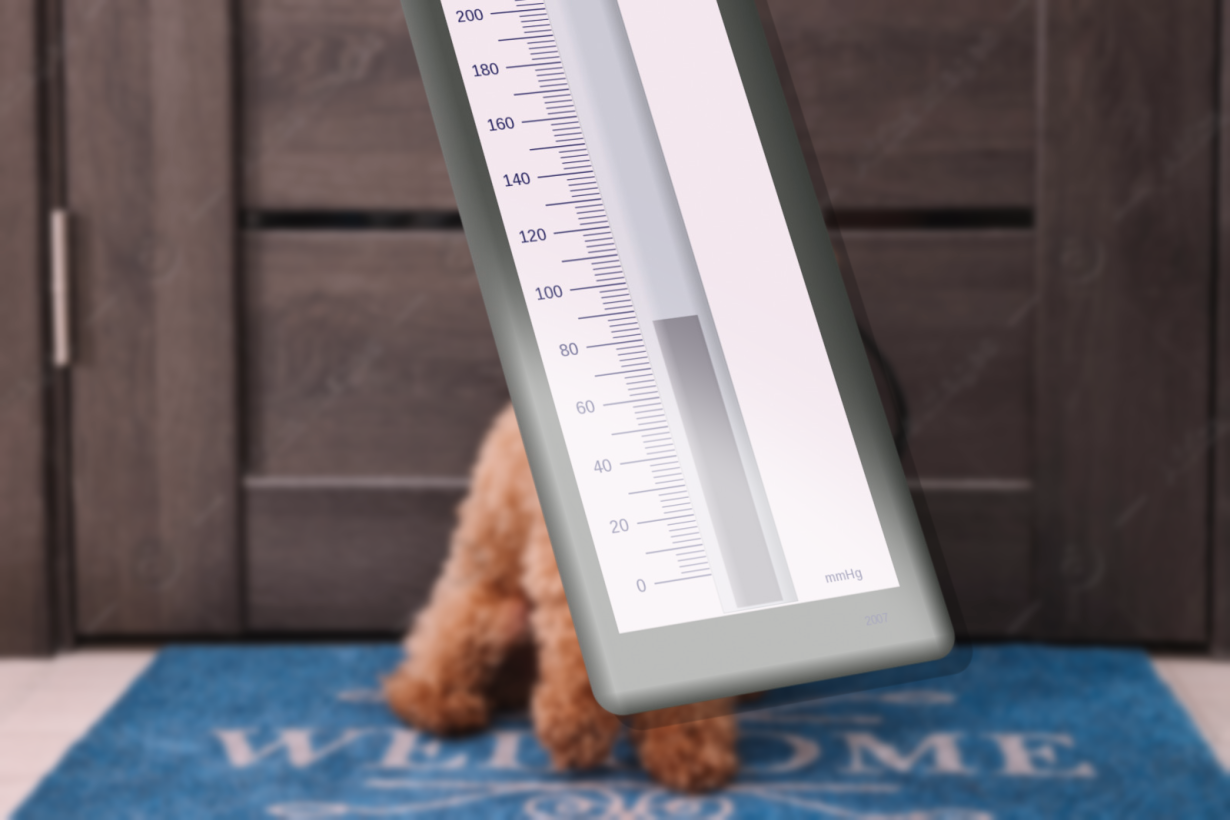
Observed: 86 mmHg
